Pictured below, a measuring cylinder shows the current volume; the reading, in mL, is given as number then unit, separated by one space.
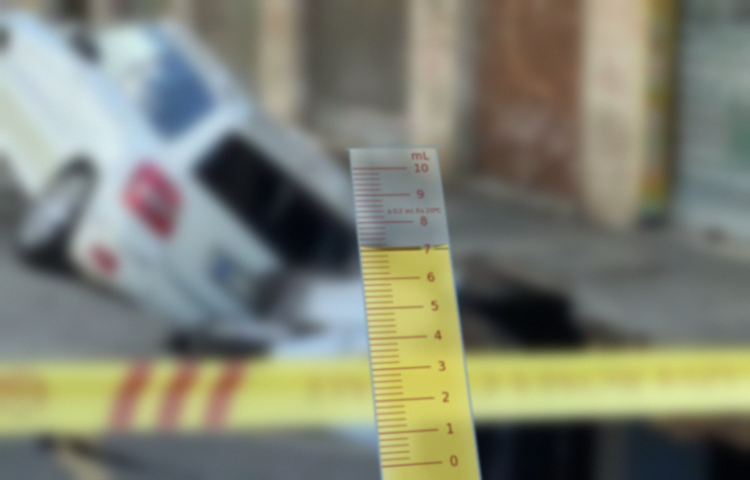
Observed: 7 mL
